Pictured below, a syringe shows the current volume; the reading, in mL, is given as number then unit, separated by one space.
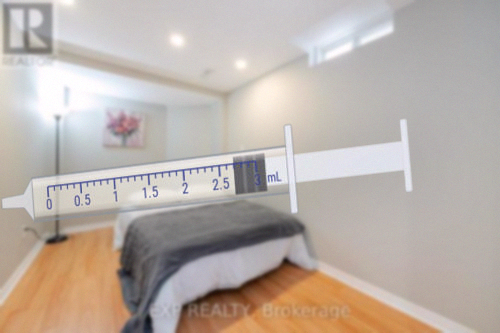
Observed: 2.7 mL
